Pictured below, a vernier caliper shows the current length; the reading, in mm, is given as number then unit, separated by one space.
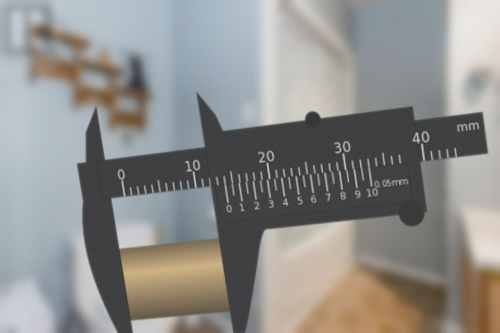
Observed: 14.0 mm
